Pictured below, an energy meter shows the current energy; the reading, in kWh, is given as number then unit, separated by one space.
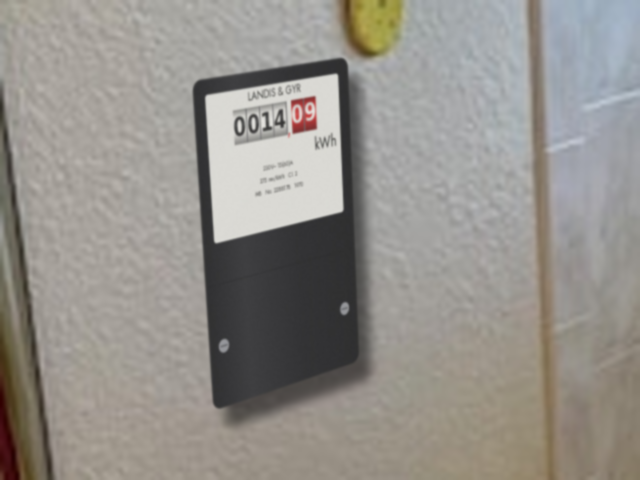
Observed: 14.09 kWh
